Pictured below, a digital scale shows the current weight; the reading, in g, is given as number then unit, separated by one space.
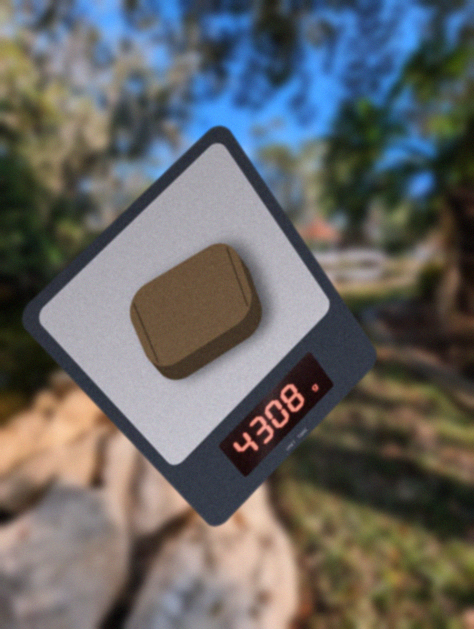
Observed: 4308 g
